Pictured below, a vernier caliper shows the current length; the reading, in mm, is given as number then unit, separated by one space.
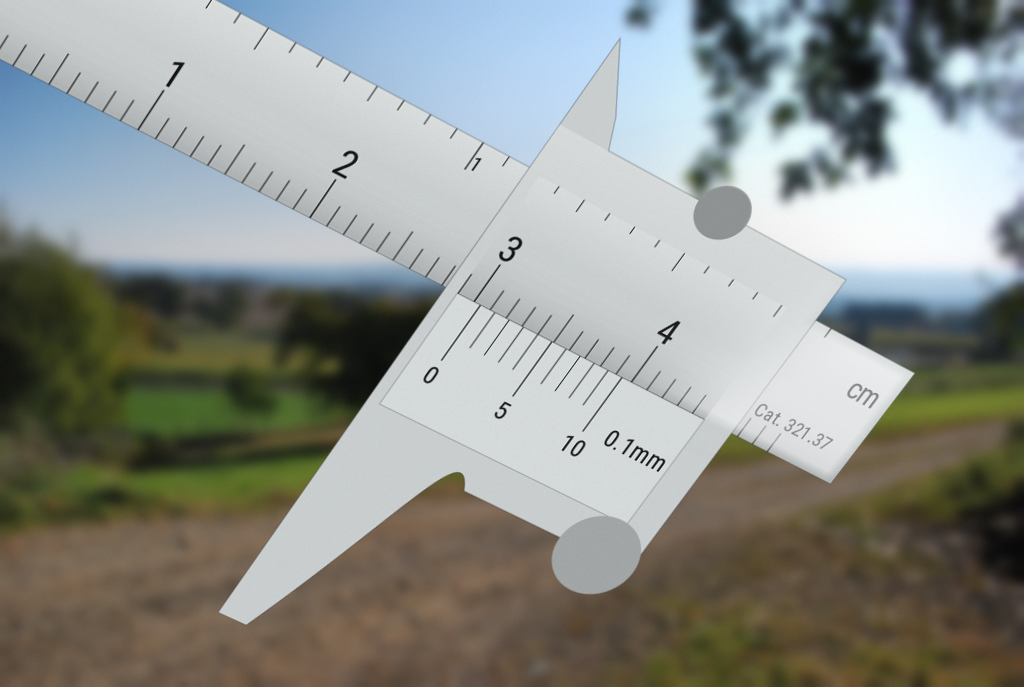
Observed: 30.4 mm
